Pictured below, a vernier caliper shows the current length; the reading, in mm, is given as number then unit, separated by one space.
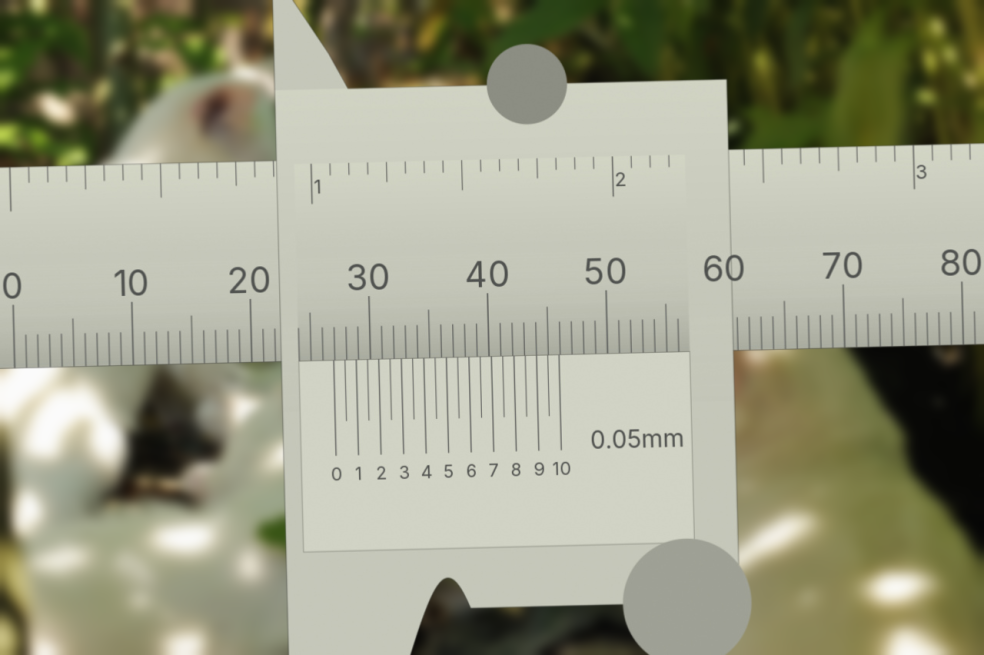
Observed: 26.9 mm
